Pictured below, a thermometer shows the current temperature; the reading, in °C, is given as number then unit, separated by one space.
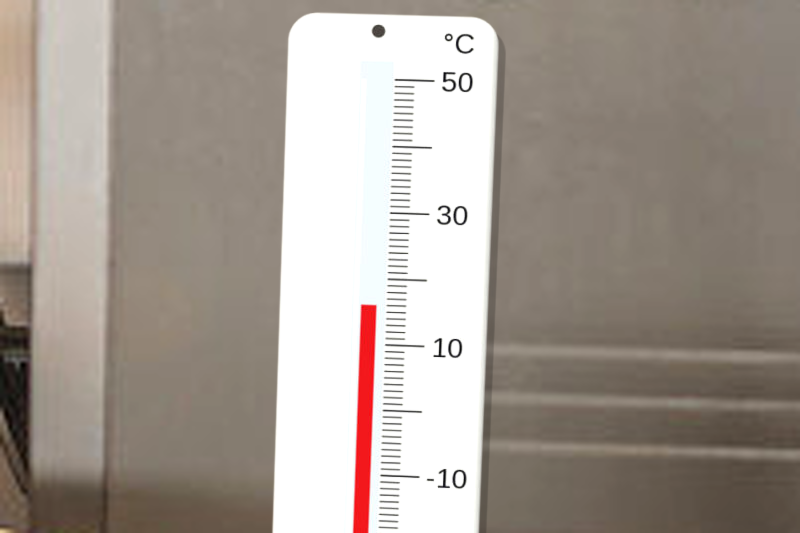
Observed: 16 °C
